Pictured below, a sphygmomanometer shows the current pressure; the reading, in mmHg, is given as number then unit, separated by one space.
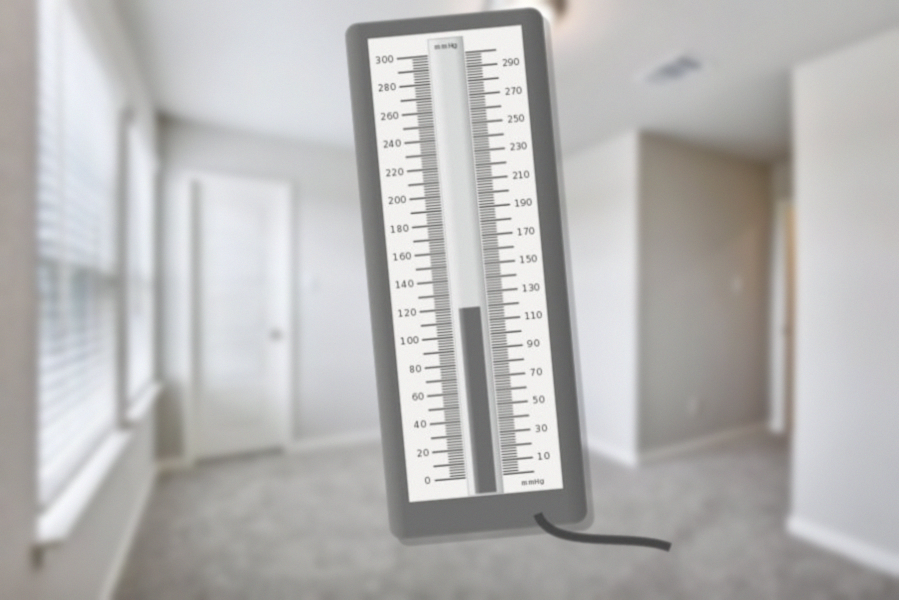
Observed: 120 mmHg
